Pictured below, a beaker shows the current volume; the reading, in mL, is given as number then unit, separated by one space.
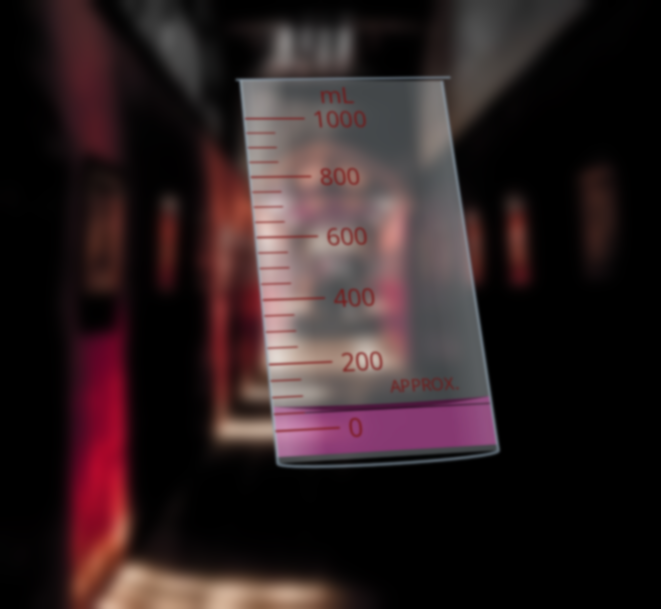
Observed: 50 mL
